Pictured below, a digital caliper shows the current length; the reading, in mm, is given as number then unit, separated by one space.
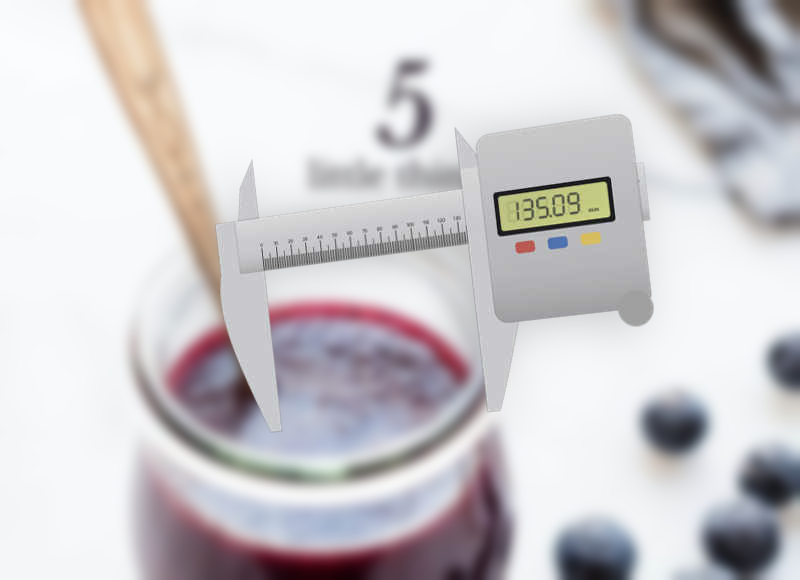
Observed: 135.09 mm
